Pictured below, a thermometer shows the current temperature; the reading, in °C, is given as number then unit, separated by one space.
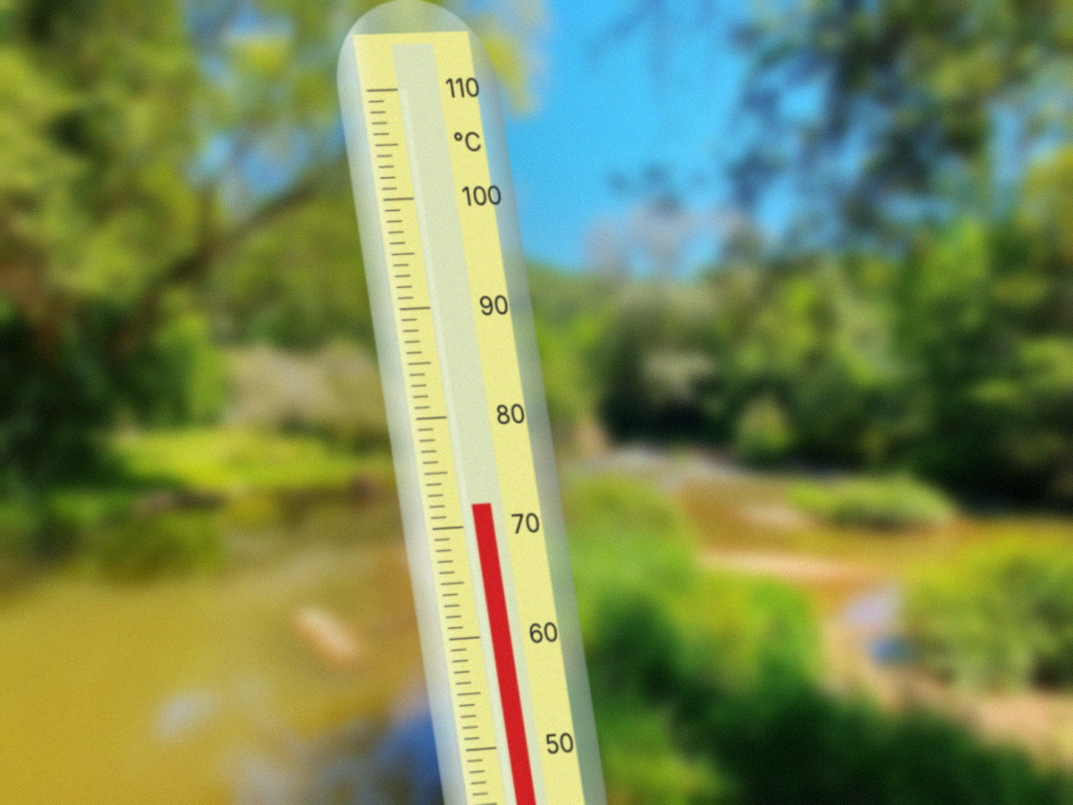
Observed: 72 °C
